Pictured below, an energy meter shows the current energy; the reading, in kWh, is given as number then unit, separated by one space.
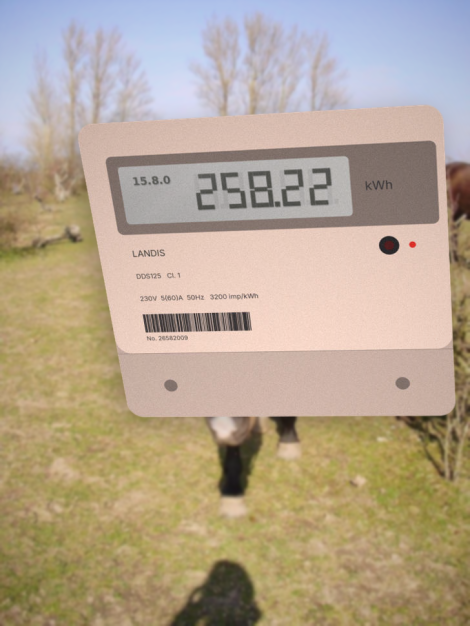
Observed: 258.22 kWh
